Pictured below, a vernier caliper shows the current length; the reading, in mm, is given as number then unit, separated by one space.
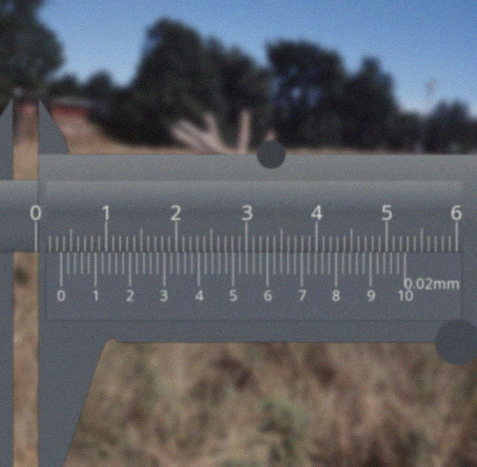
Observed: 3.6 mm
